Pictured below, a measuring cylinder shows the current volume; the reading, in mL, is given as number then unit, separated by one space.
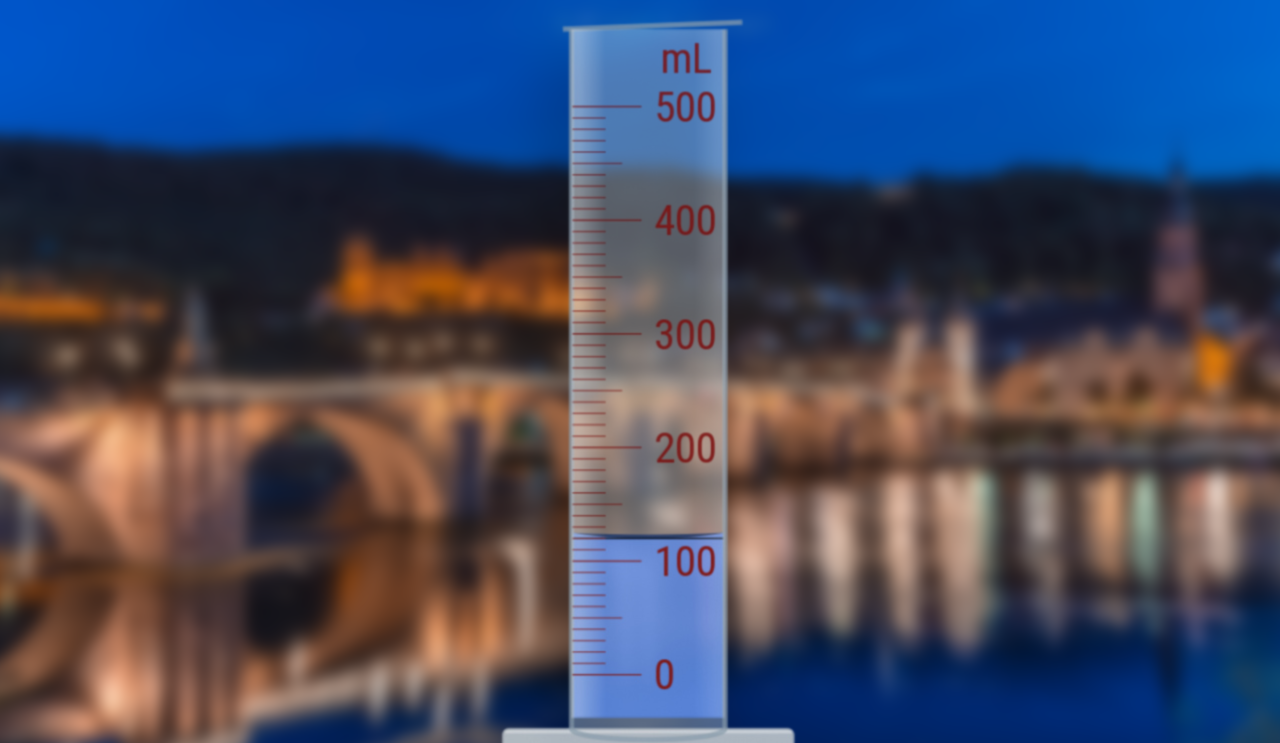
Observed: 120 mL
